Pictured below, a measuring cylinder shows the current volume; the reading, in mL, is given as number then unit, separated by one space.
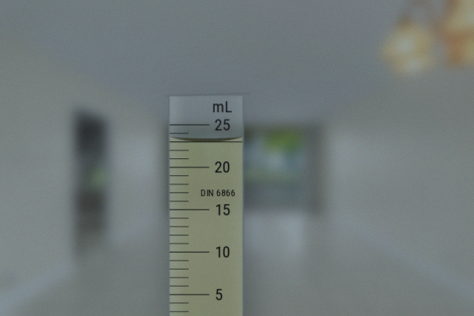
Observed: 23 mL
